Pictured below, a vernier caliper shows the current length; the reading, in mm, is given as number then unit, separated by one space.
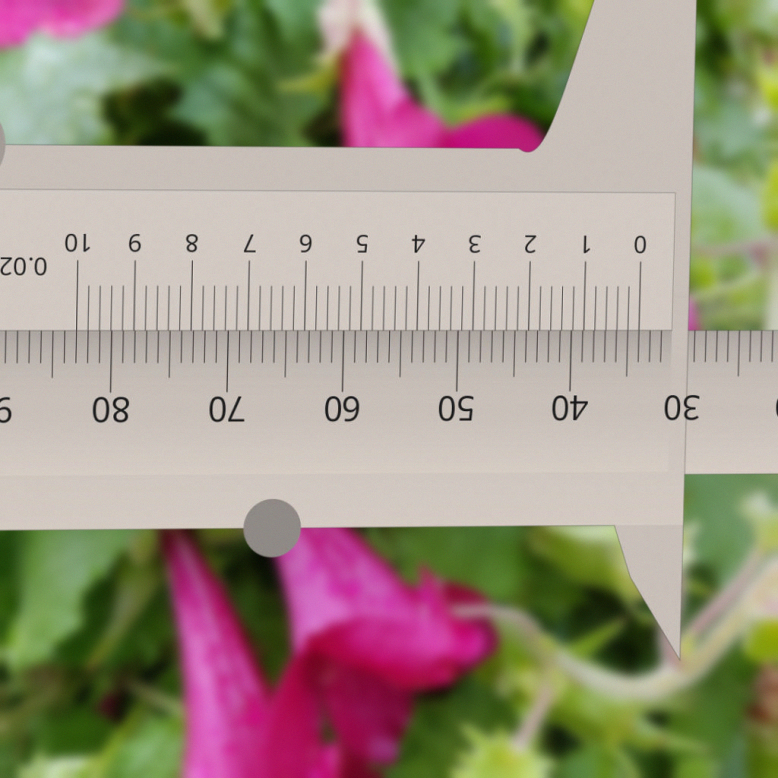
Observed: 34.0 mm
